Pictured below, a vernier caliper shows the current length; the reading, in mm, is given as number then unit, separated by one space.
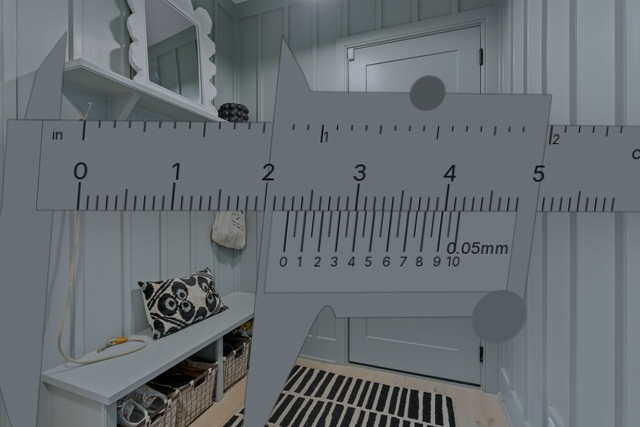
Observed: 22.6 mm
